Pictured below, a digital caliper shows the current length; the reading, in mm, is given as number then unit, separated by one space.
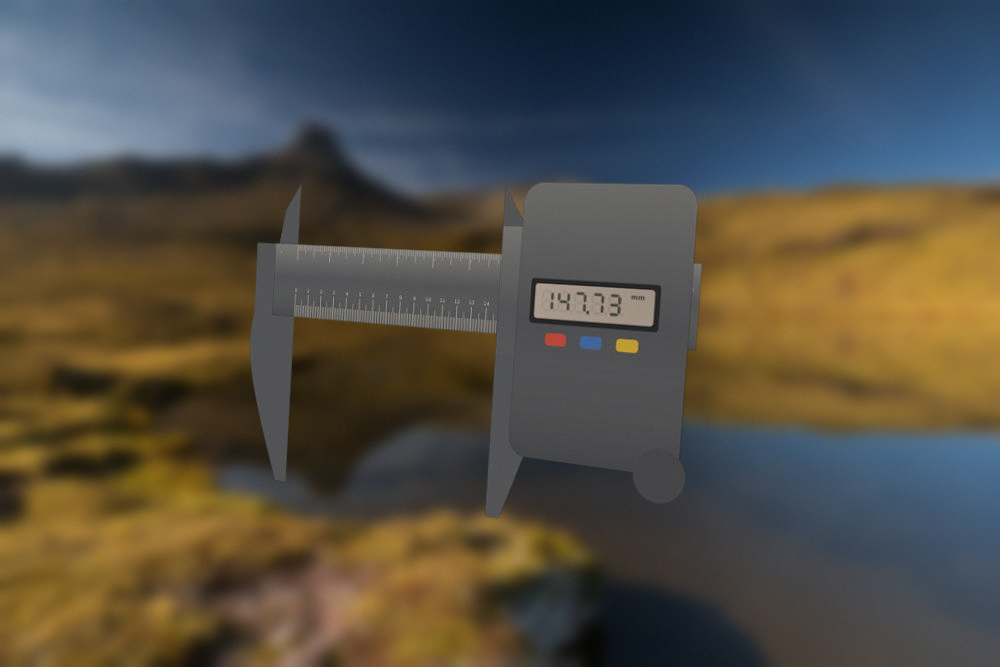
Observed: 147.73 mm
